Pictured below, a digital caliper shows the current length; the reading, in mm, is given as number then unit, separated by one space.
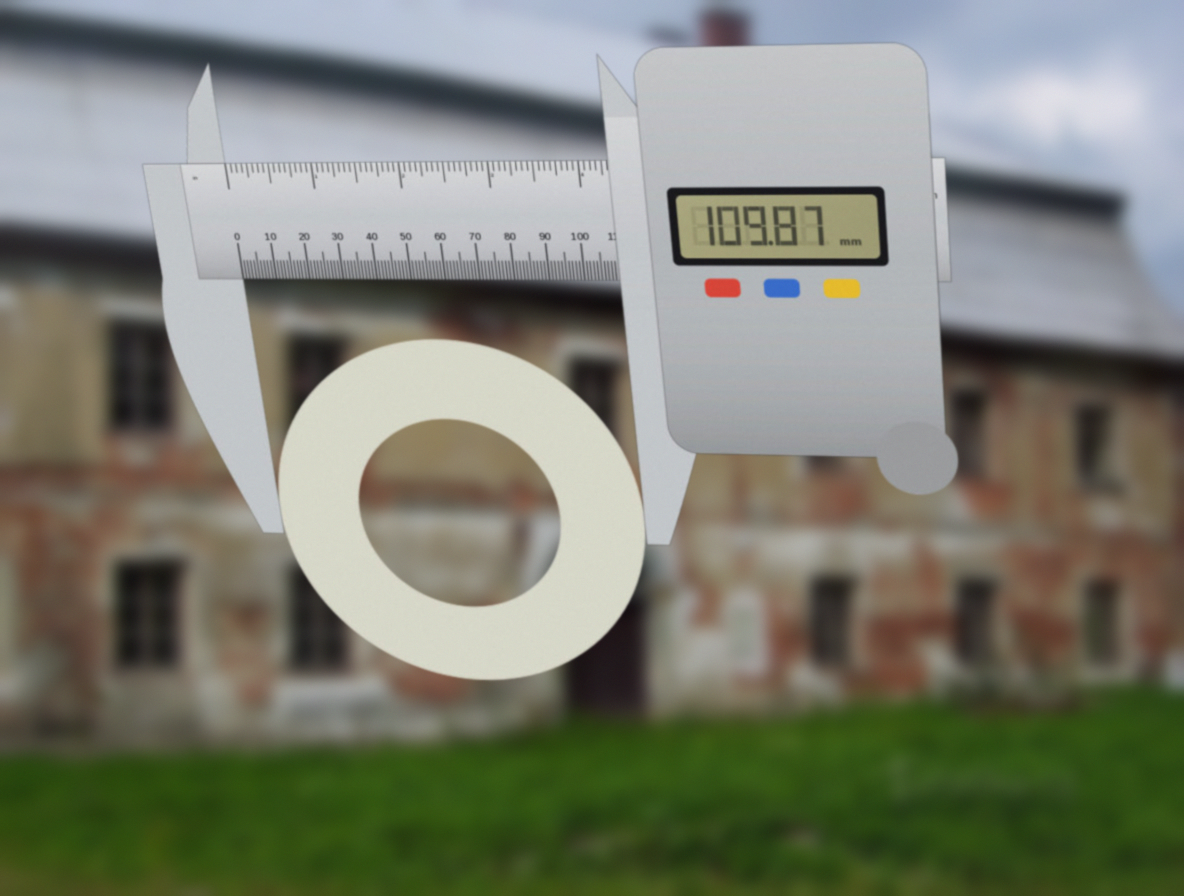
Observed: 109.87 mm
